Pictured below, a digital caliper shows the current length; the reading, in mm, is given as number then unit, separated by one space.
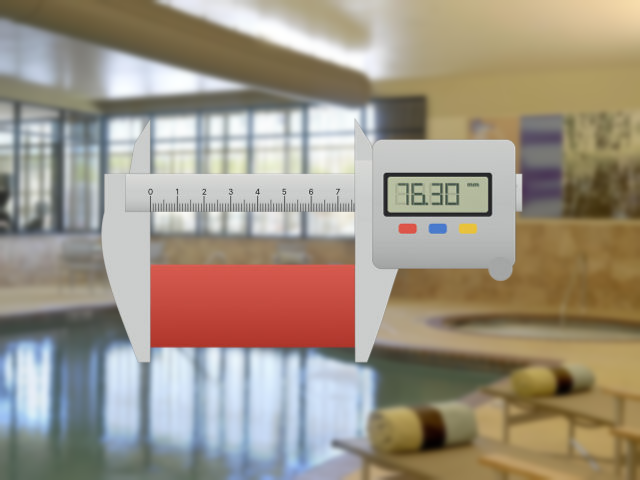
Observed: 76.30 mm
